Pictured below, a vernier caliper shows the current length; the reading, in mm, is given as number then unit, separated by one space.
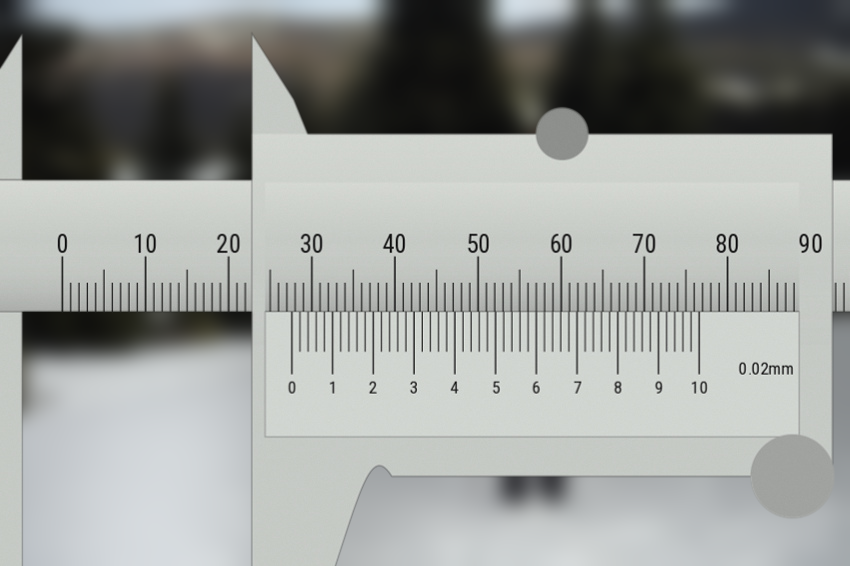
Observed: 27.6 mm
